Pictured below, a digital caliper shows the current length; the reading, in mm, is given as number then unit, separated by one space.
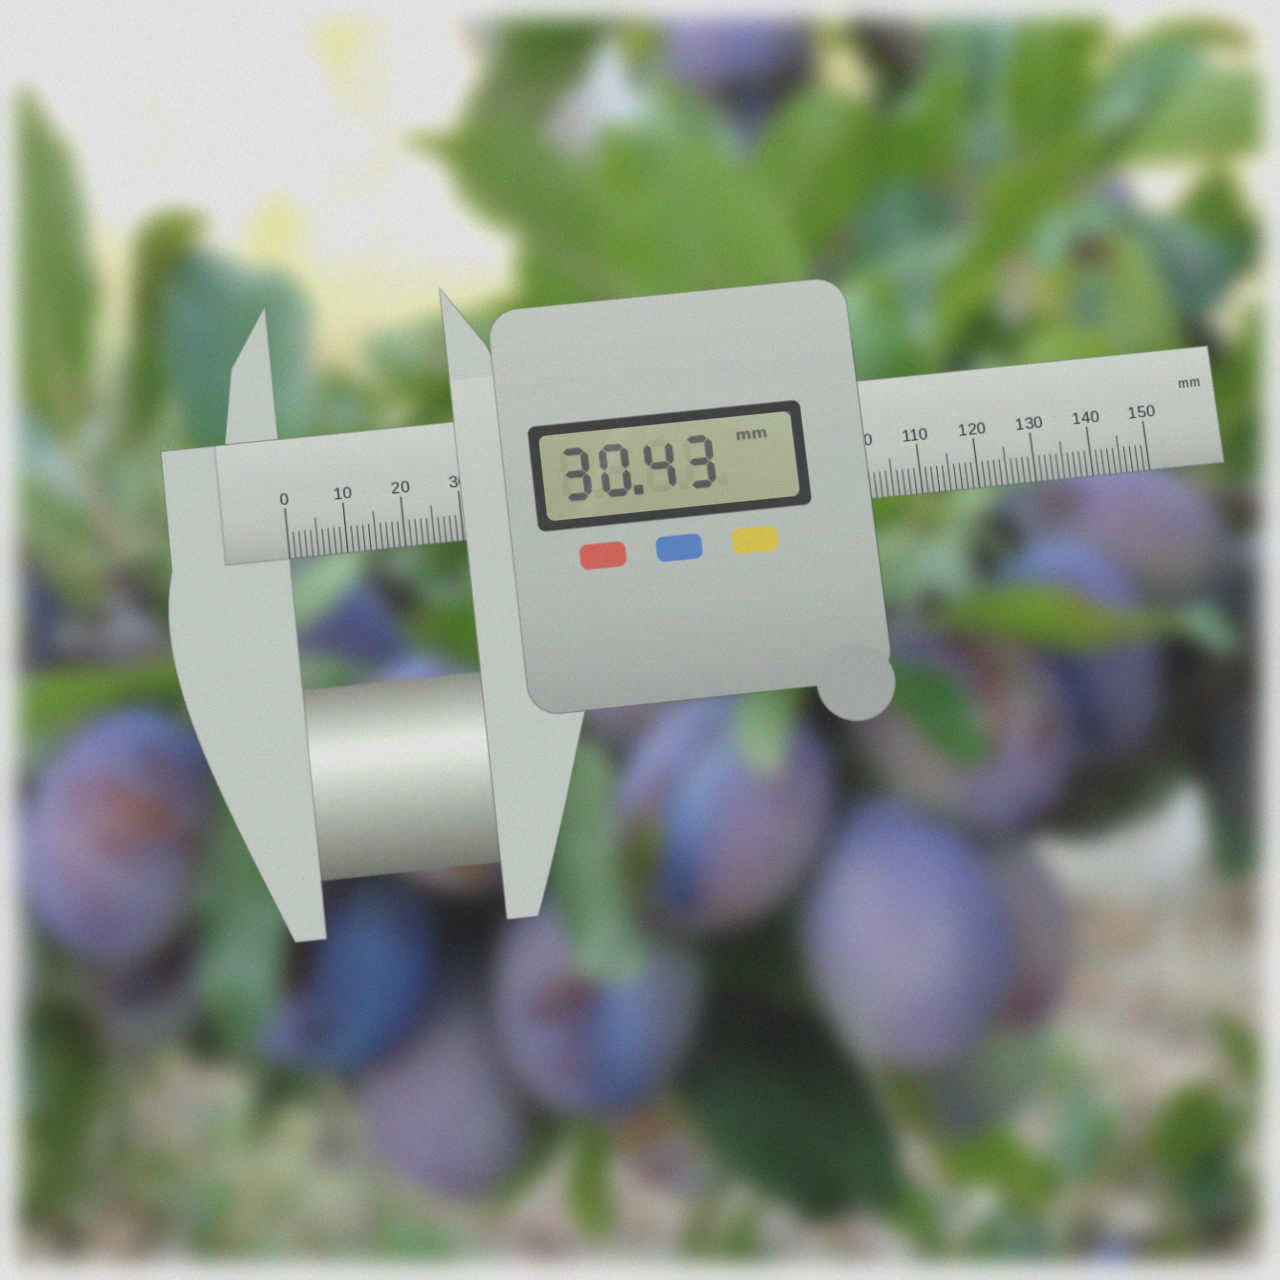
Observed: 30.43 mm
